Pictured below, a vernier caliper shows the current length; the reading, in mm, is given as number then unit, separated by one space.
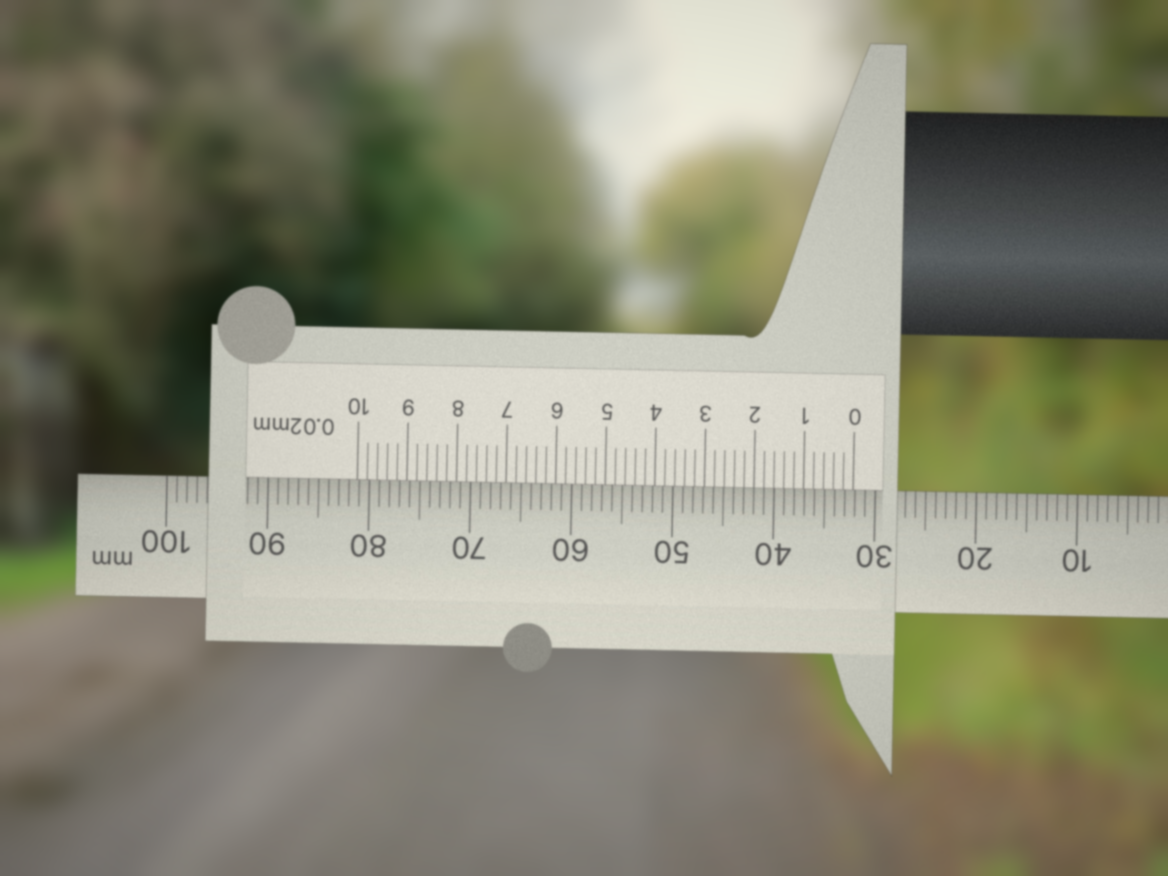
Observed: 32.2 mm
